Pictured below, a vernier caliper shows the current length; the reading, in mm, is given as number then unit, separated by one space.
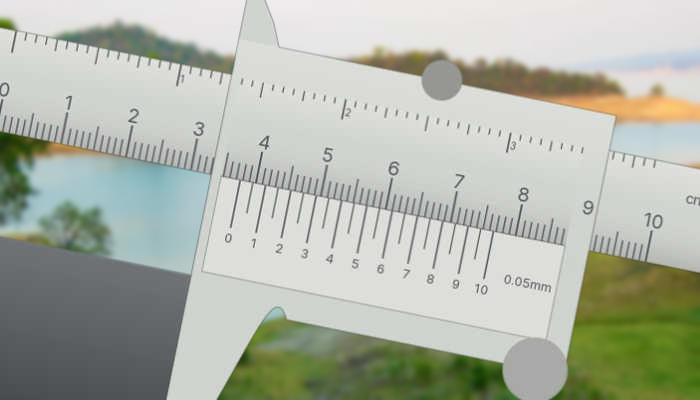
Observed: 37.6 mm
